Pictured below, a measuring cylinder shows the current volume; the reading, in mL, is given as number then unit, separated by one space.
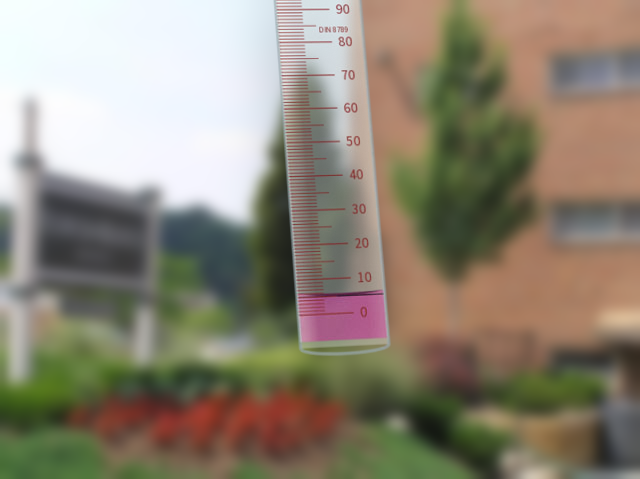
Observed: 5 mL
